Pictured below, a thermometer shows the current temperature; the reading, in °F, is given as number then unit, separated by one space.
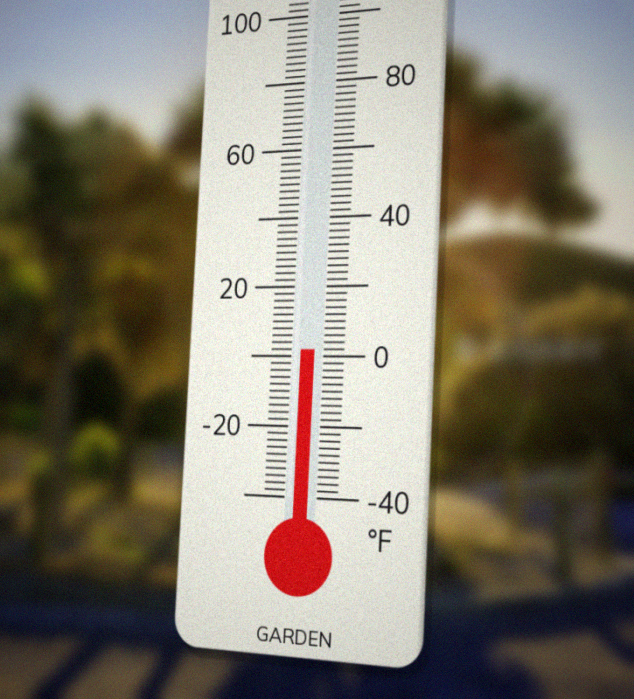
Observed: 2 °F
